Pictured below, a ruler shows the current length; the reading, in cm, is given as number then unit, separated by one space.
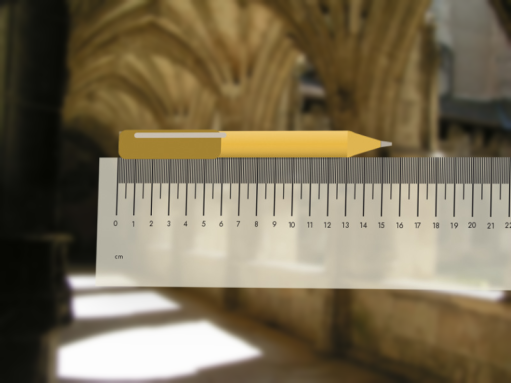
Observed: 15.5 cm
